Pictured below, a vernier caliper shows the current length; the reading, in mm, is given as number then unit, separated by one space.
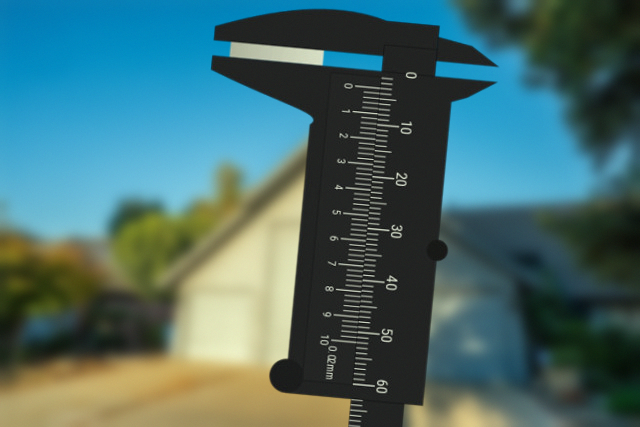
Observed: 3.0 mm
